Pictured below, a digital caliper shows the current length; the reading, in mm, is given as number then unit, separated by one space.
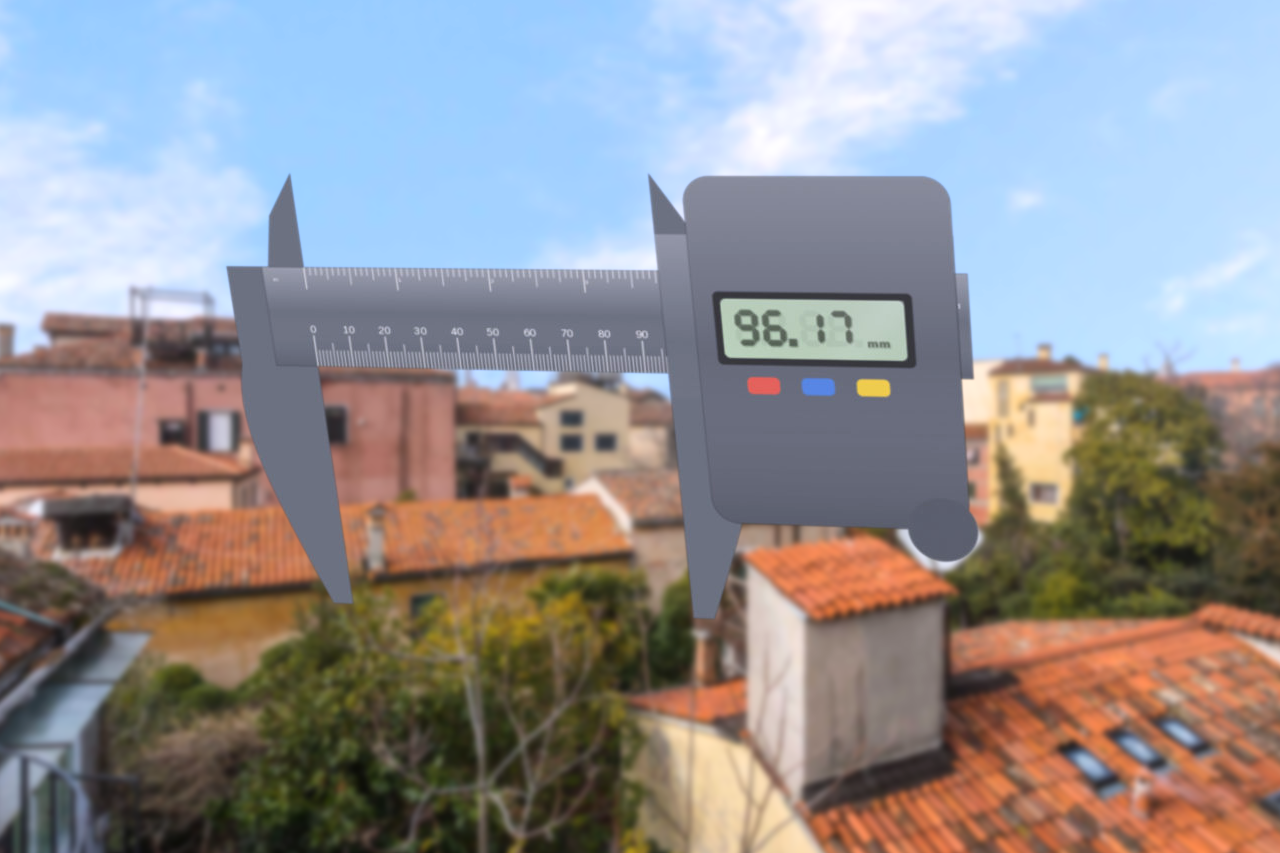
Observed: 96.17 mm
